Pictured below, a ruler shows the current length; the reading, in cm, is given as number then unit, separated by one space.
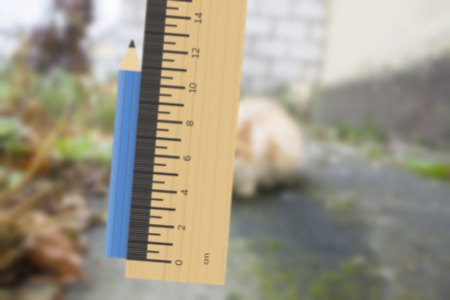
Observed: 12.5 cm
